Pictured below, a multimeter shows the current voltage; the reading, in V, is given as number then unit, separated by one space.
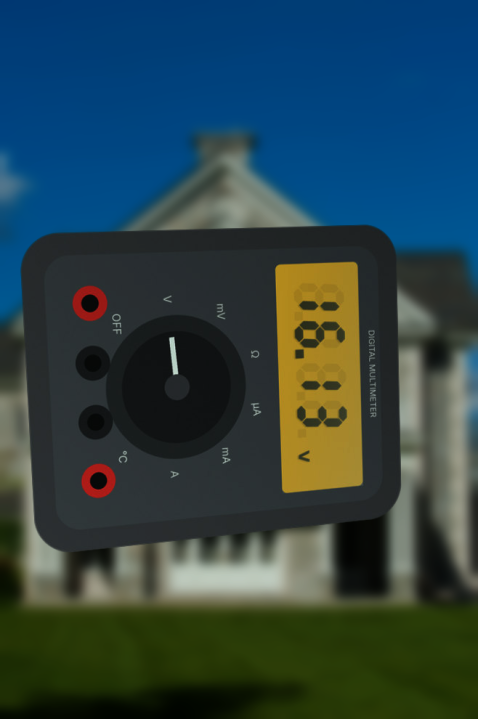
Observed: 16.13 V
